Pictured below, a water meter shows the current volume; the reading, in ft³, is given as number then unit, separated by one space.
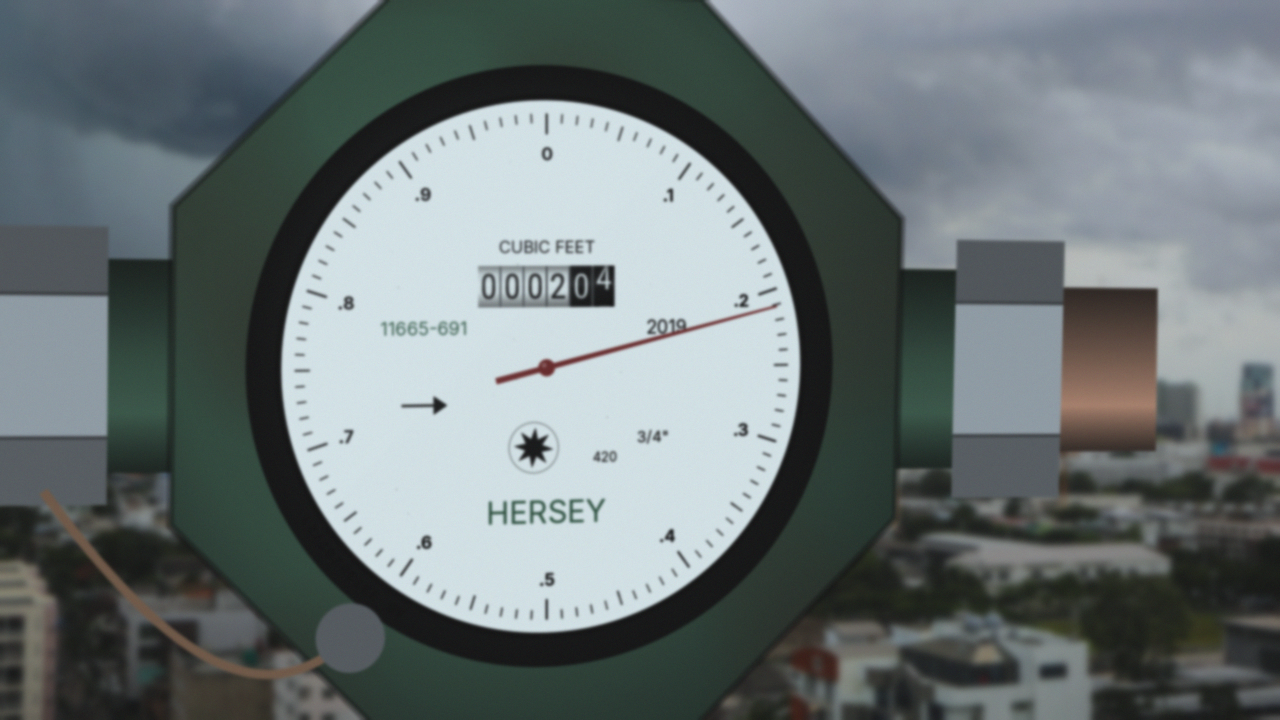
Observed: 204.21 ft³
